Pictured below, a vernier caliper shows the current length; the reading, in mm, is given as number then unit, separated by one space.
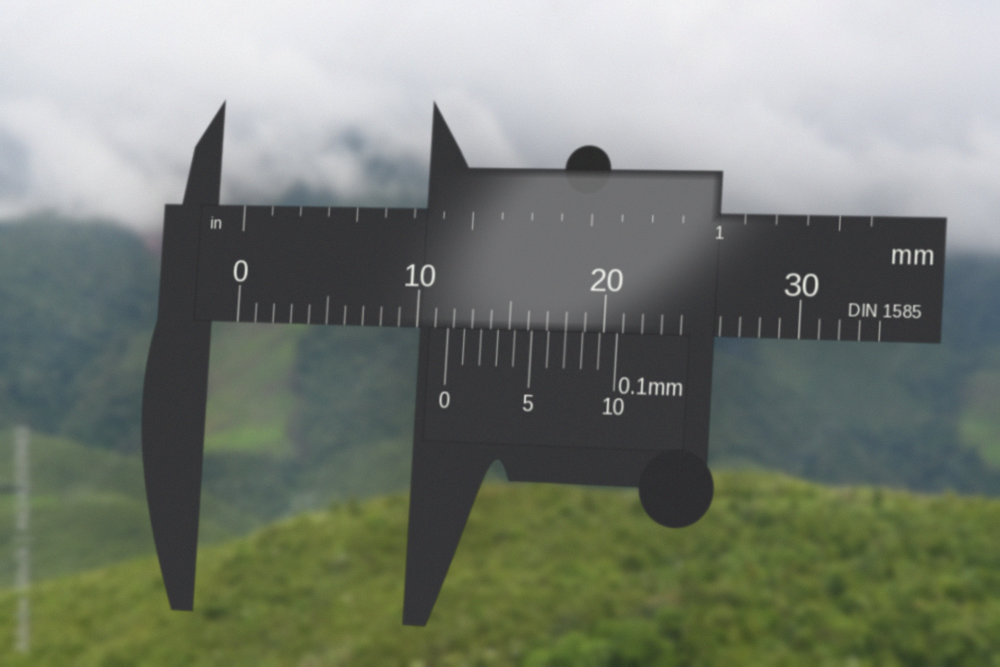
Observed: 11.7 mm
